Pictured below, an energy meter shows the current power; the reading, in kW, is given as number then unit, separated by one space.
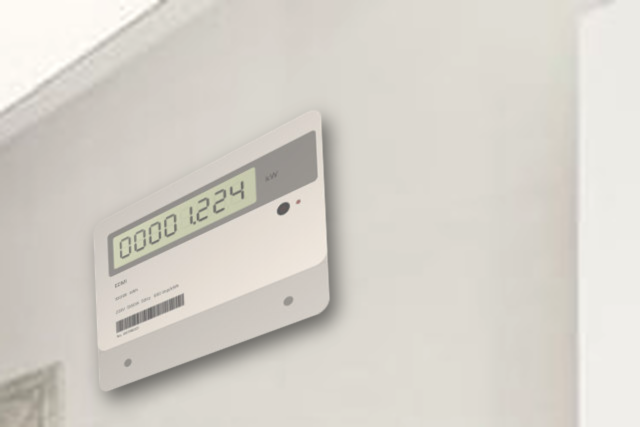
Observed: 1.224 kW
